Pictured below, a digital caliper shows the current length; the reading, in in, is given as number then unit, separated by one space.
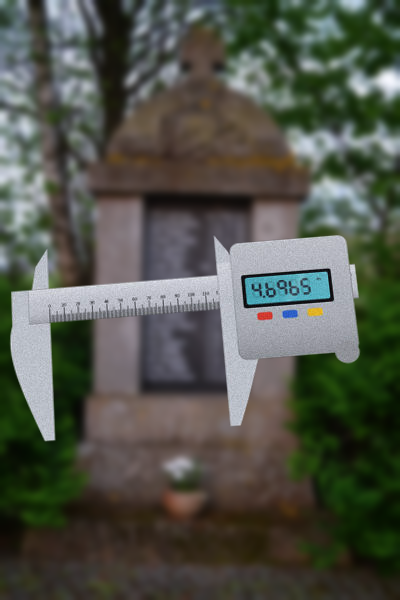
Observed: 4.6965 in
